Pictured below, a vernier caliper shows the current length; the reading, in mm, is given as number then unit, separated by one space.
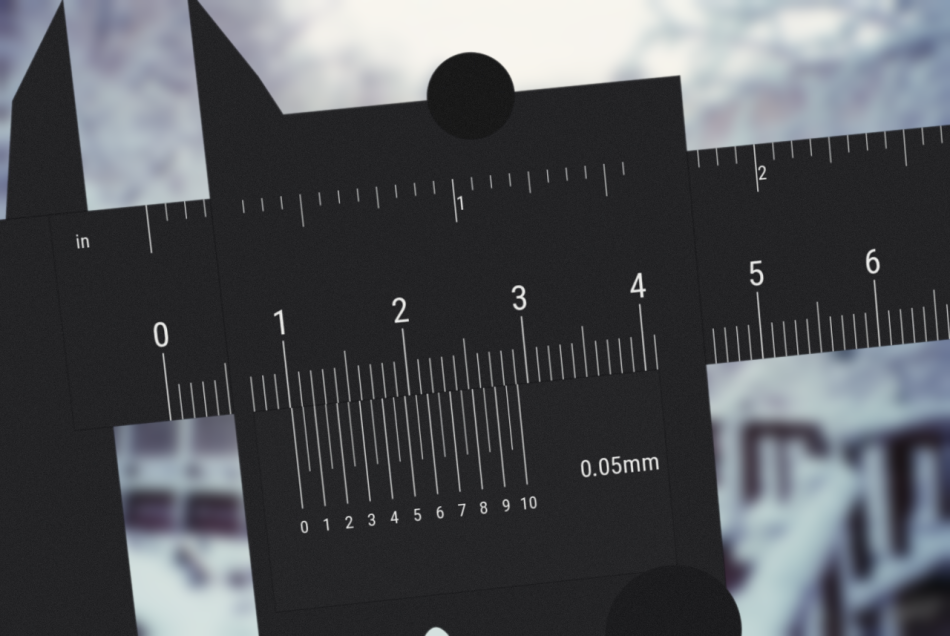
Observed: 10.1 mm
